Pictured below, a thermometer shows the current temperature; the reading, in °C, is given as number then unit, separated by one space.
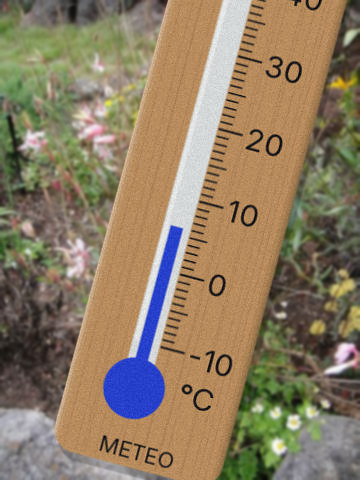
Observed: 6 °C
